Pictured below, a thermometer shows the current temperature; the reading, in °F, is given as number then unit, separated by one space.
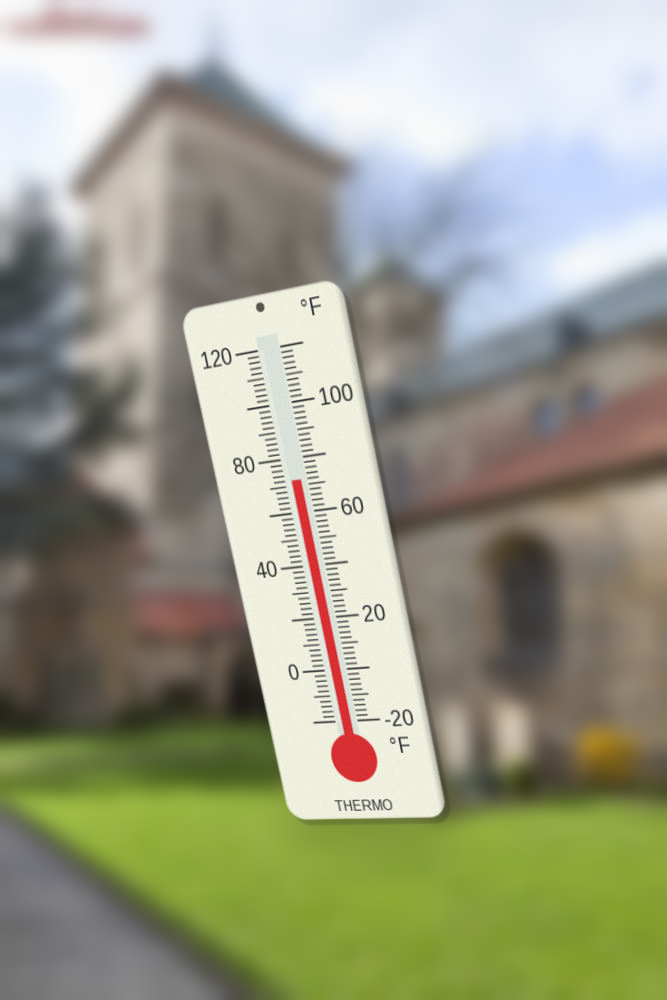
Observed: 72 °F
